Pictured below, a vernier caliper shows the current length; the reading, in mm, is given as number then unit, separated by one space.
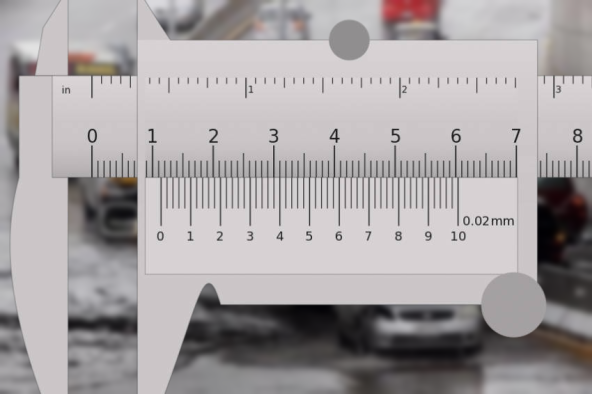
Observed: 11.4 mm
